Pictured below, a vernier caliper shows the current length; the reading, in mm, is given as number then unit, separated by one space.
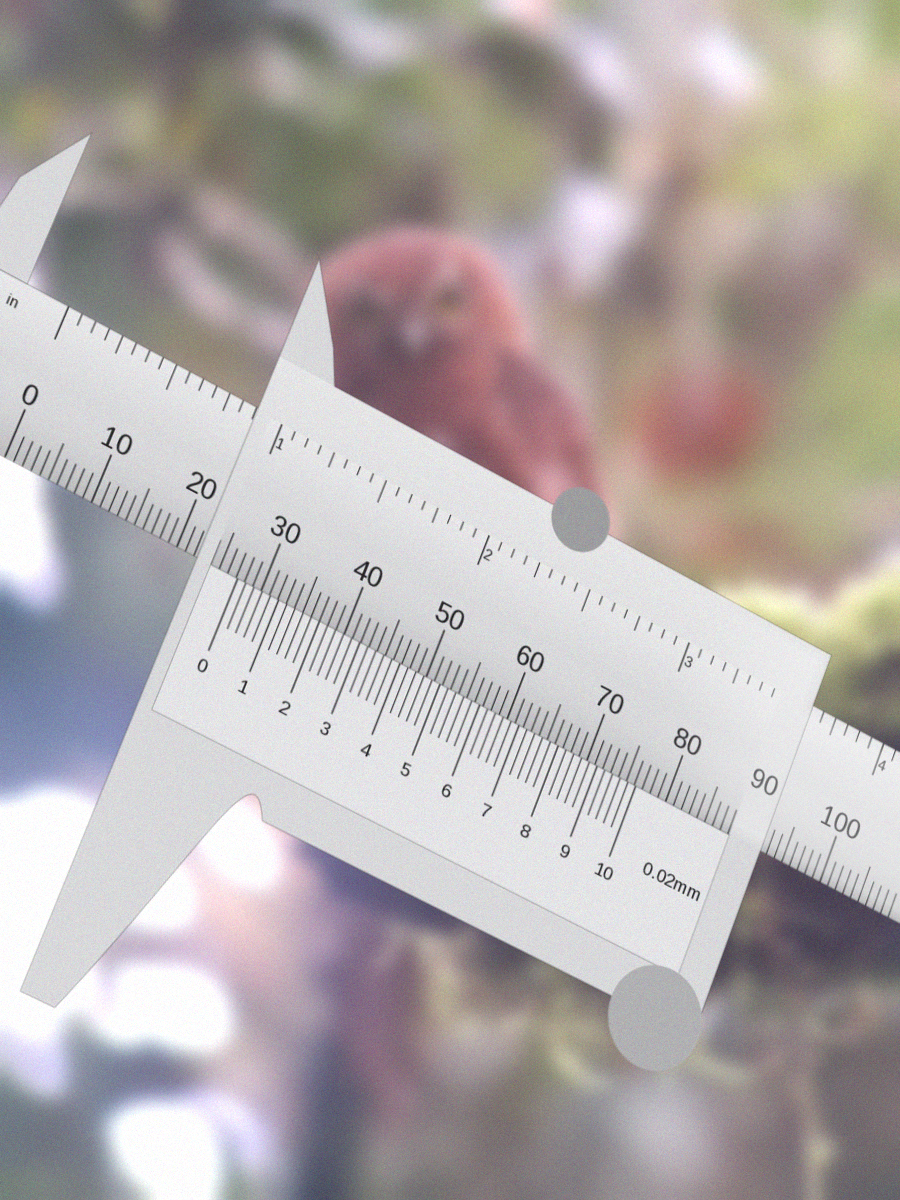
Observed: 27.2 mm
